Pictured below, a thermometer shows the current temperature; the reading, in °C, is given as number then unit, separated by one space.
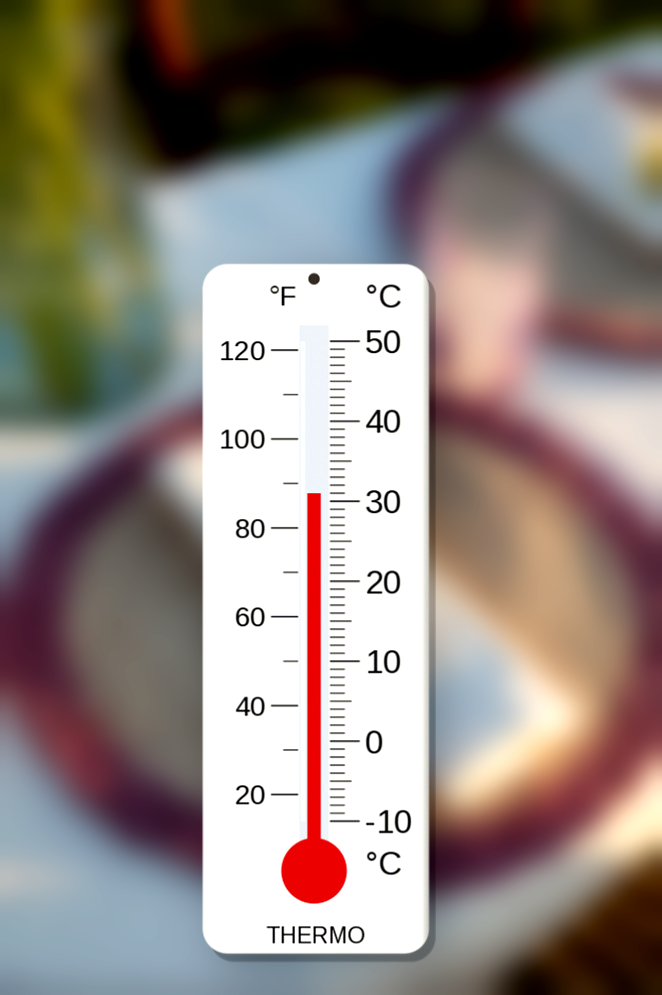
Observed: 31 °C
